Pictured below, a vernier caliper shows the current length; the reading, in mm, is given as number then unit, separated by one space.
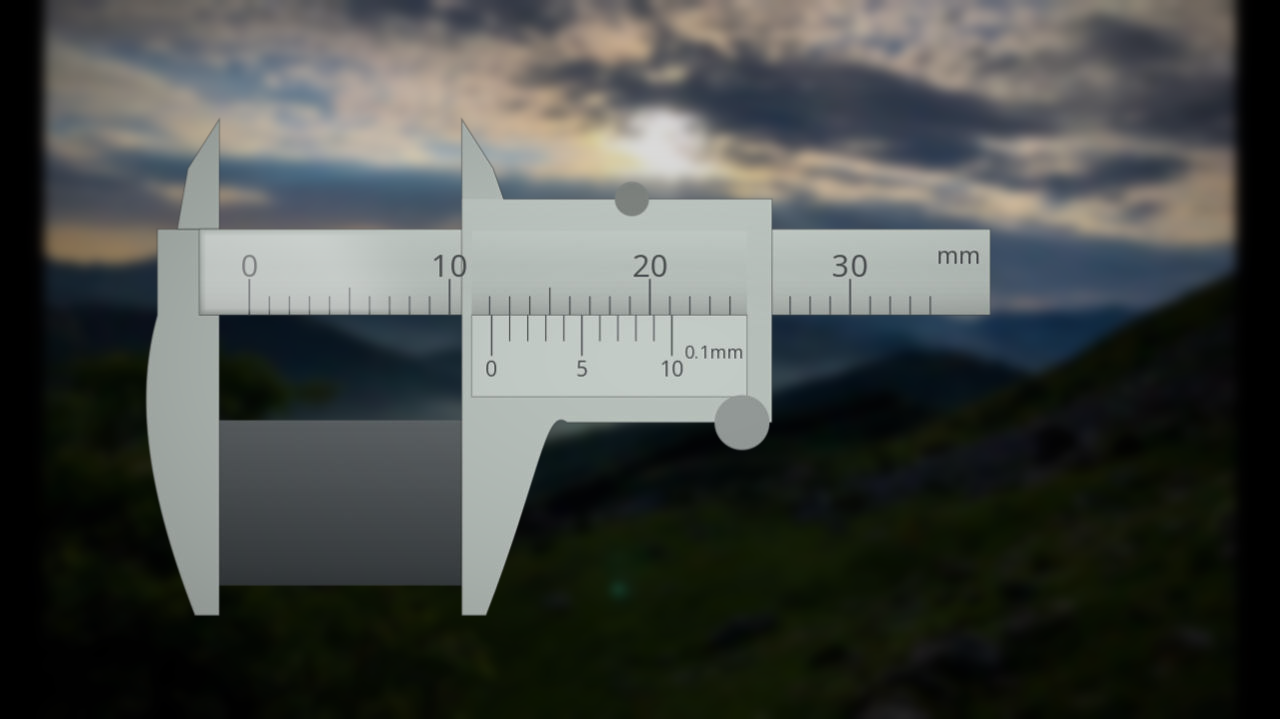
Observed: 12.1 mm
